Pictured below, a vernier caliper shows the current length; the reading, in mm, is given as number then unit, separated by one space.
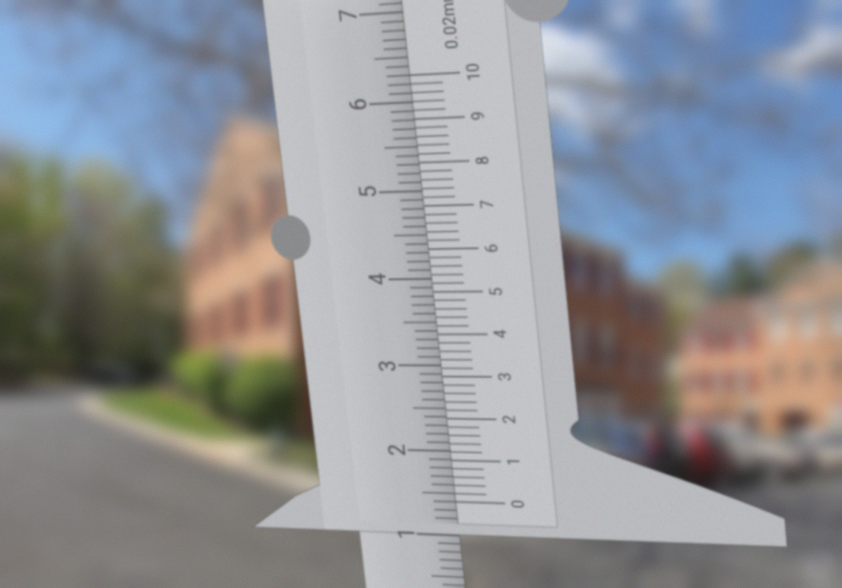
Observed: 14.0 mm
